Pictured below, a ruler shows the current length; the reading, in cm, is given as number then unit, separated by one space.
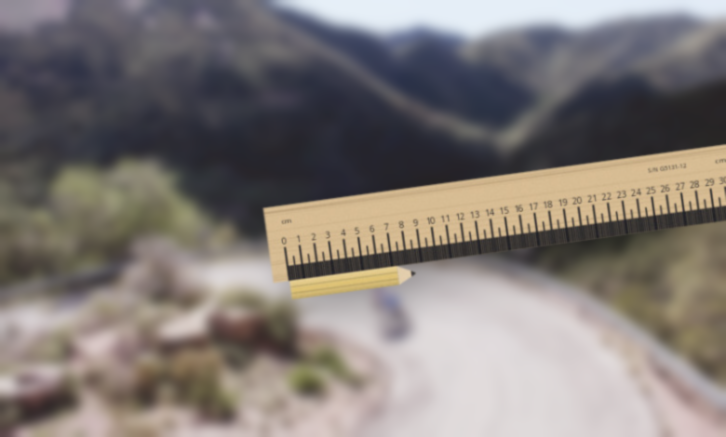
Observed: 8.5 cm
